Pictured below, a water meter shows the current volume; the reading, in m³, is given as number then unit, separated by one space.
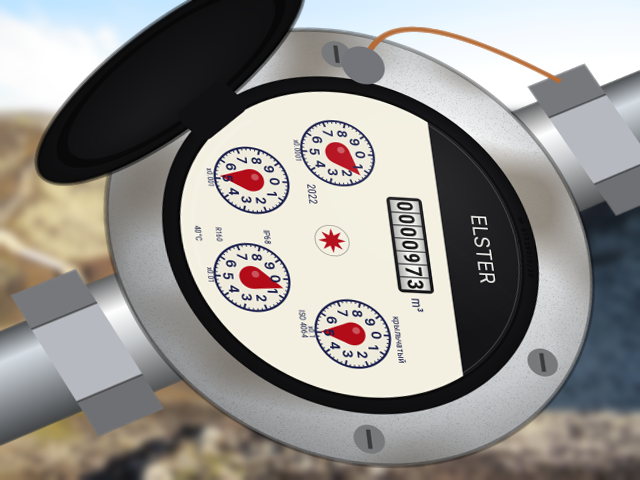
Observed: 973.5051 m³
